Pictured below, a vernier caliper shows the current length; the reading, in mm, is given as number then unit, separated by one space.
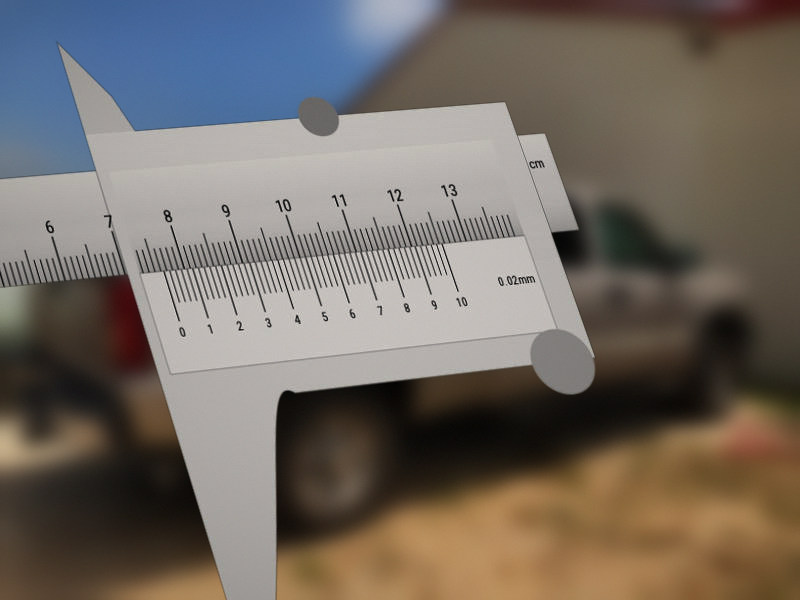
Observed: 76.5 mm
